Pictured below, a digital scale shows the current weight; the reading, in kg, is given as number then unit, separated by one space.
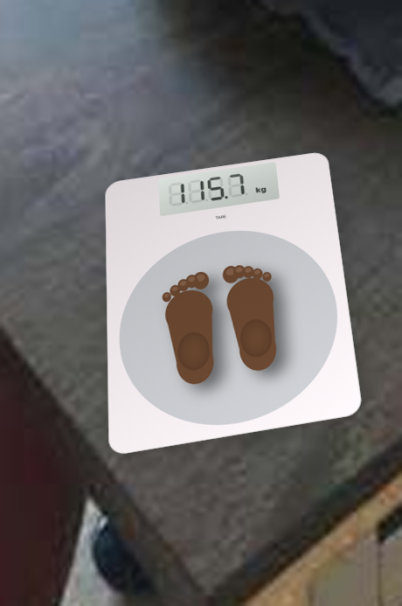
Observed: 115.7 kg
